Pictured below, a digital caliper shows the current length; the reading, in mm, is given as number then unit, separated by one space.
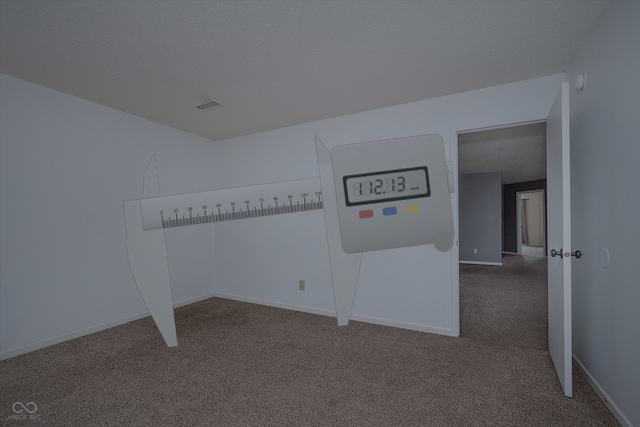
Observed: 112.13 mm
